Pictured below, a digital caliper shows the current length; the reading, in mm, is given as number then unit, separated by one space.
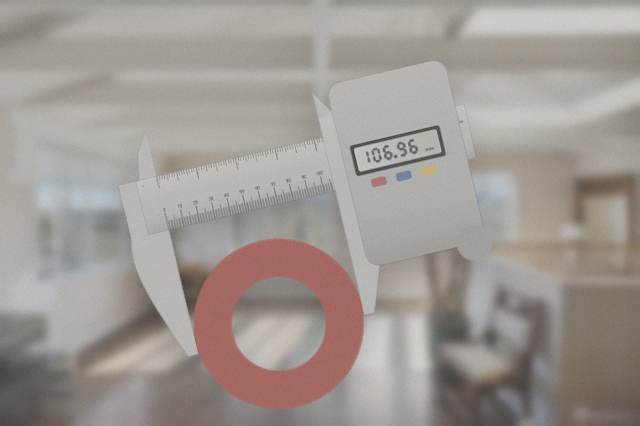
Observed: 106.96 mm
